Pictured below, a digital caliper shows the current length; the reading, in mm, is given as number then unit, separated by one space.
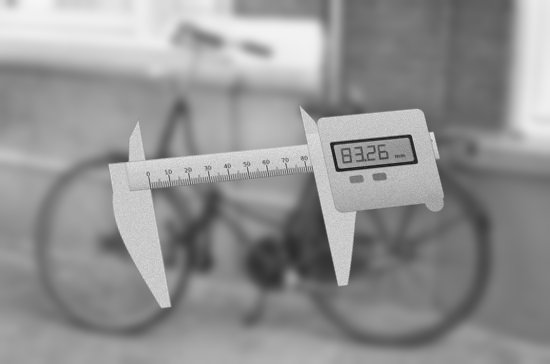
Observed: 83.26 mm
